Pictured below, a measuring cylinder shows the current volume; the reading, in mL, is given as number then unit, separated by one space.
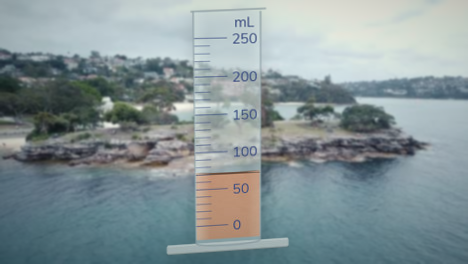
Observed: 70 mL
